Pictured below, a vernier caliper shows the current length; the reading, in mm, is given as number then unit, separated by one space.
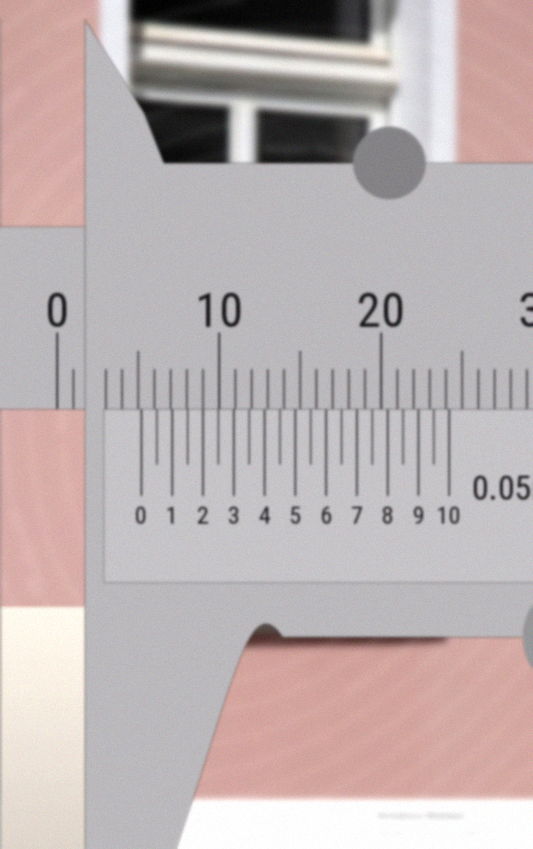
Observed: 5.2 mm
